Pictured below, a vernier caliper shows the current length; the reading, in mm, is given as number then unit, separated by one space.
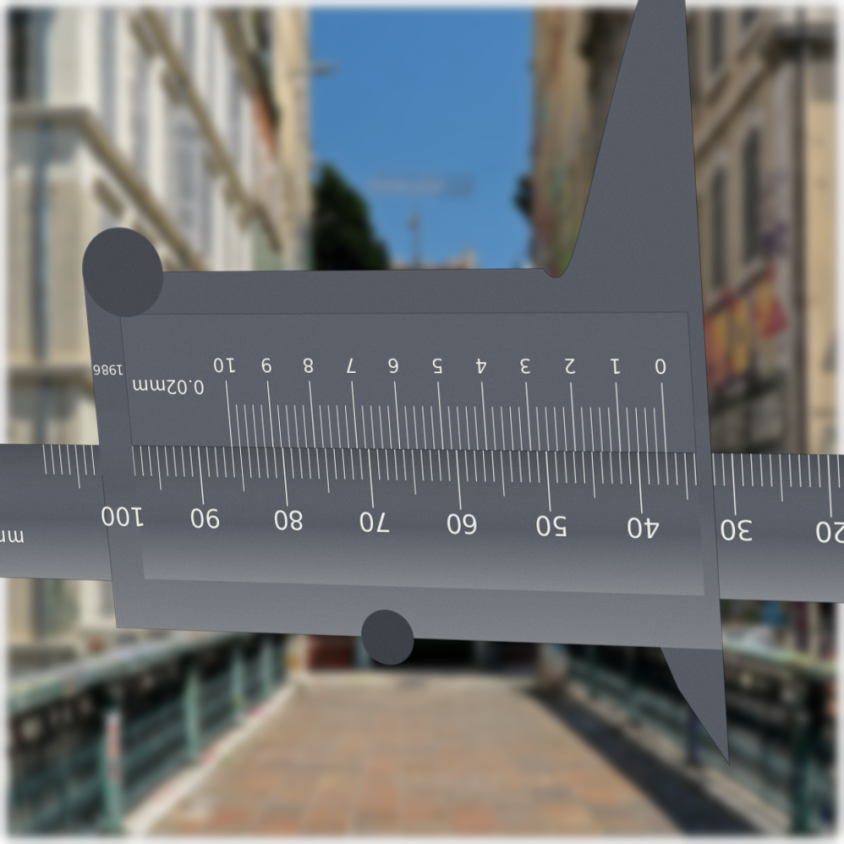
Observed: 37.0 mm
